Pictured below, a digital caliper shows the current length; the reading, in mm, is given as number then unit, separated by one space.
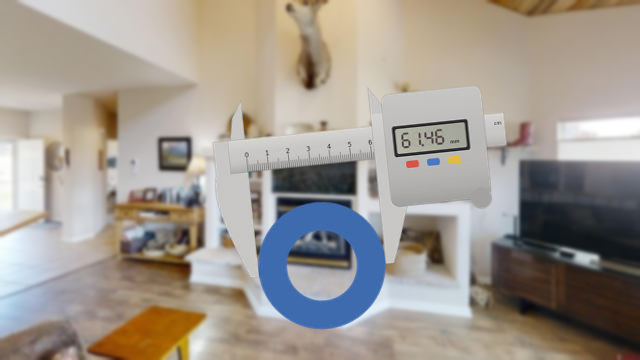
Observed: 61.46 mm
